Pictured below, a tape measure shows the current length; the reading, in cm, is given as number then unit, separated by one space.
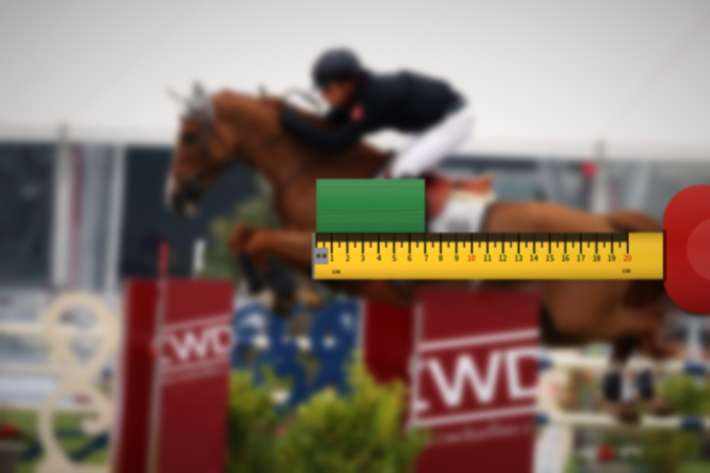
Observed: 7 cm
